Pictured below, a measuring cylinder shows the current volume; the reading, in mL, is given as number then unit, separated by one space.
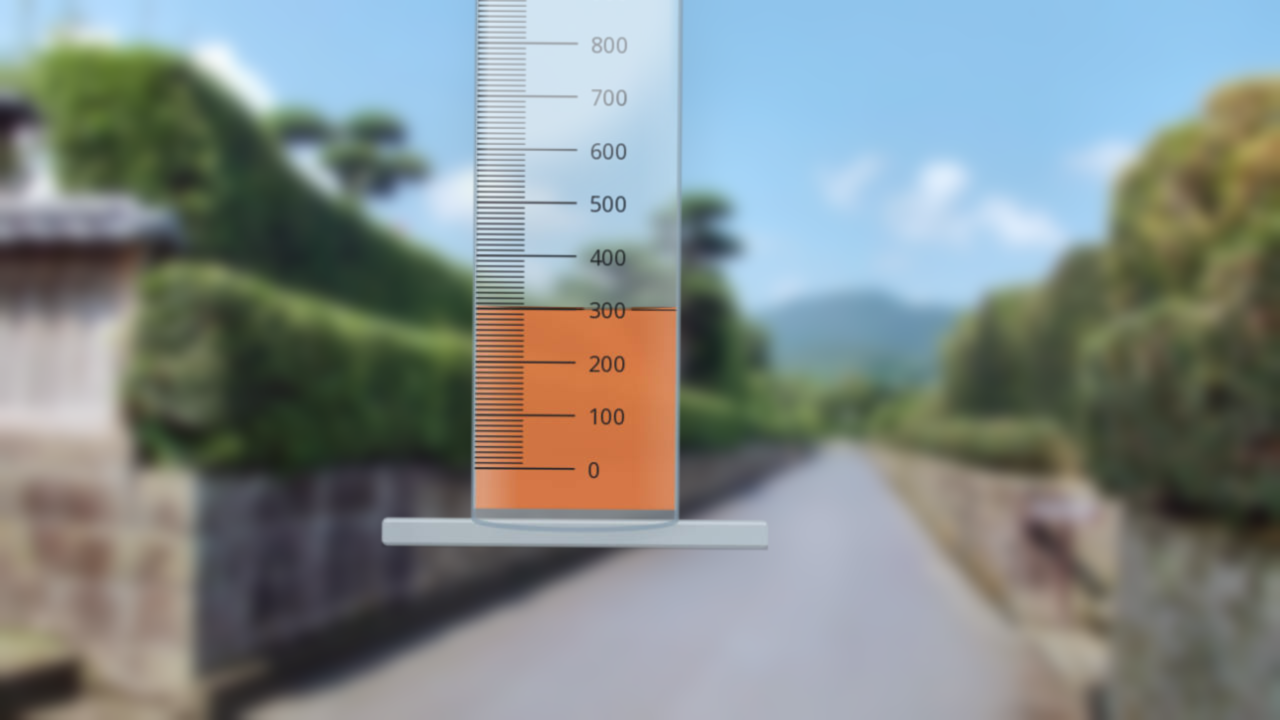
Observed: 300 mL
